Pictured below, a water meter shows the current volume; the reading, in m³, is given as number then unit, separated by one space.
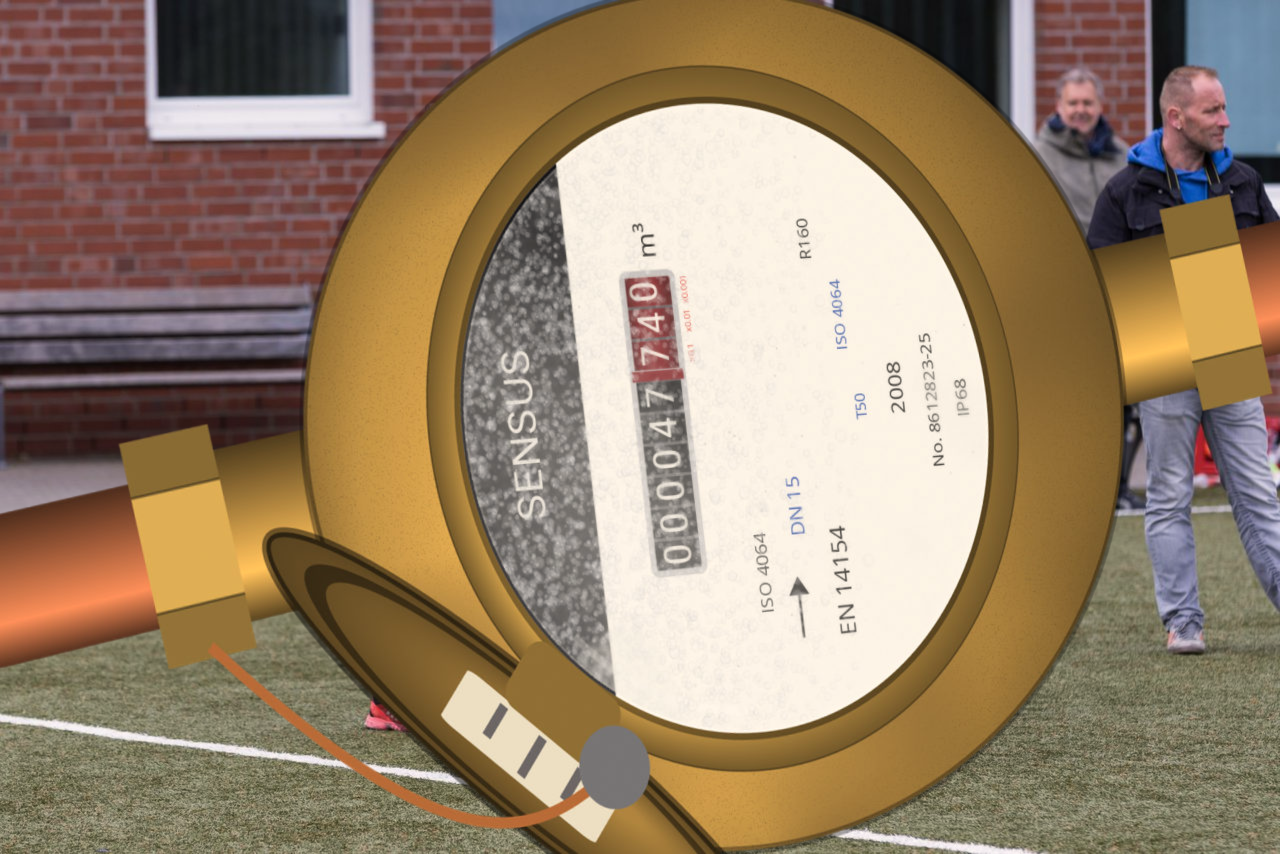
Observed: 47.740 m³
